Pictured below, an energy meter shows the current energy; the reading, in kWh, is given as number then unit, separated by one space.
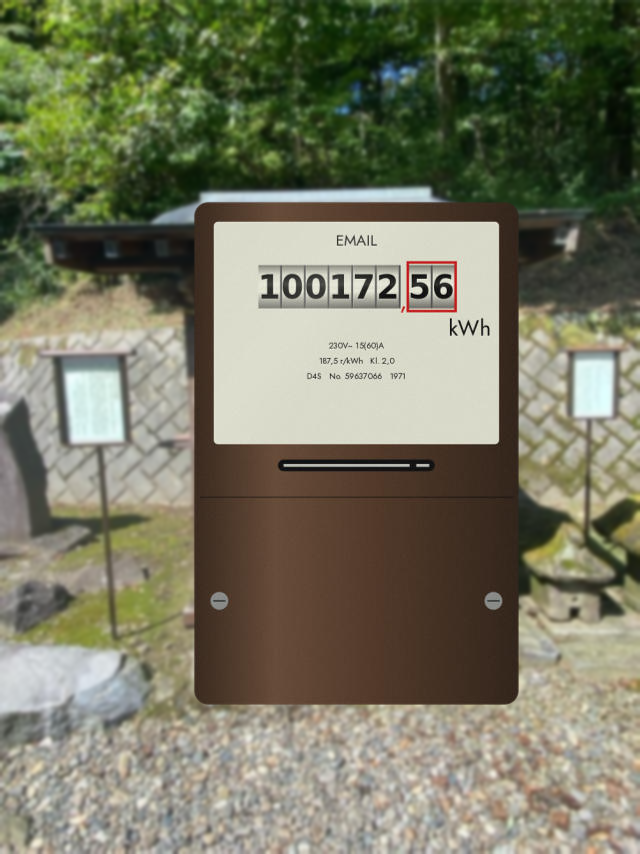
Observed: 100172.56 kWh
